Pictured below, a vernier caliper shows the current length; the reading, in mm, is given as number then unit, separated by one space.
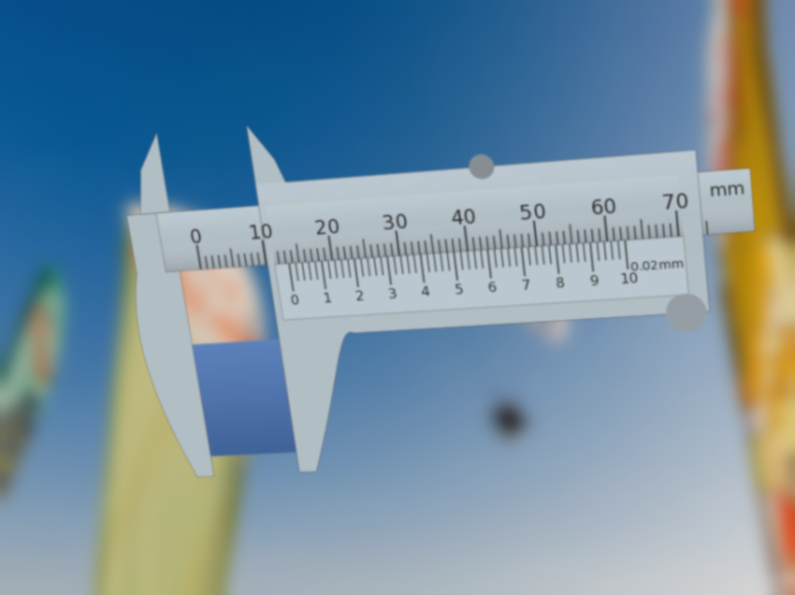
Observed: 13.5 mm
